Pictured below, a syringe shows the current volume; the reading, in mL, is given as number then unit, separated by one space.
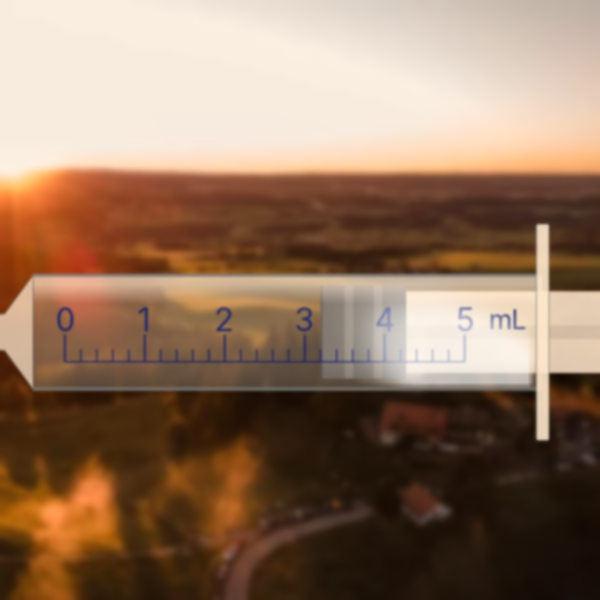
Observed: 3.2 mL
